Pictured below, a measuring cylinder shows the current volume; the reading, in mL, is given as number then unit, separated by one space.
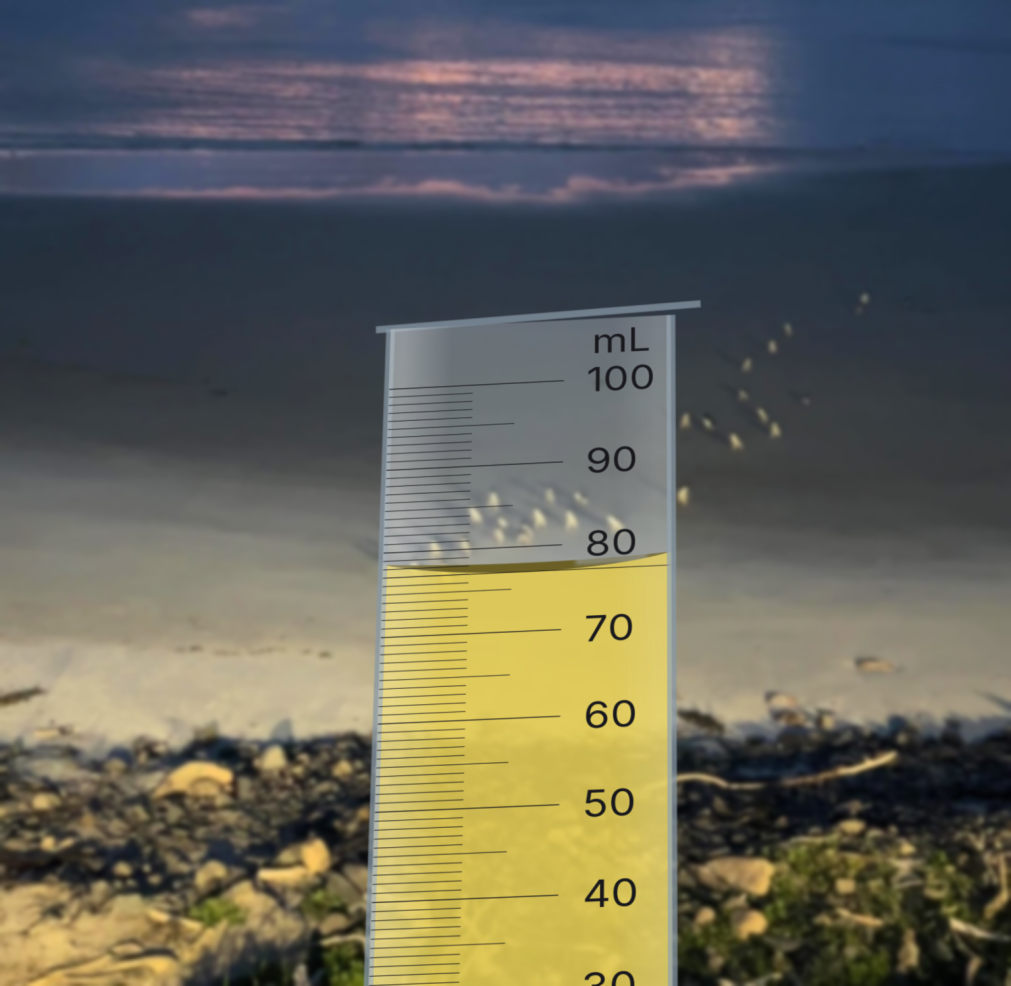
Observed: 77 mL
